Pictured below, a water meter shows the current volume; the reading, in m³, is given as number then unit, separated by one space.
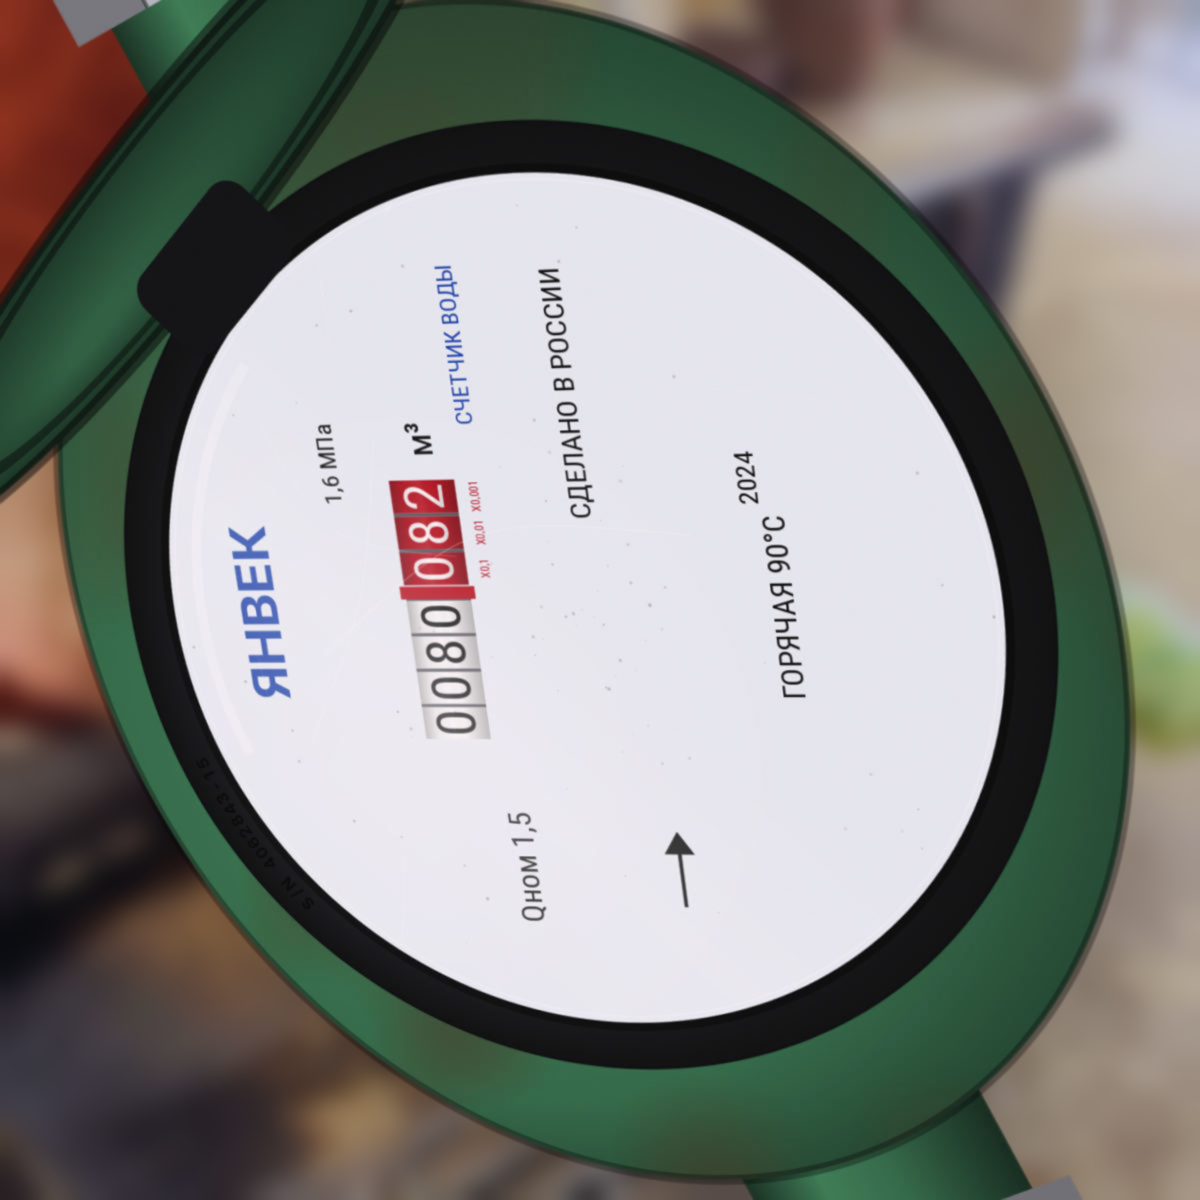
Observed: 80.082 m³
